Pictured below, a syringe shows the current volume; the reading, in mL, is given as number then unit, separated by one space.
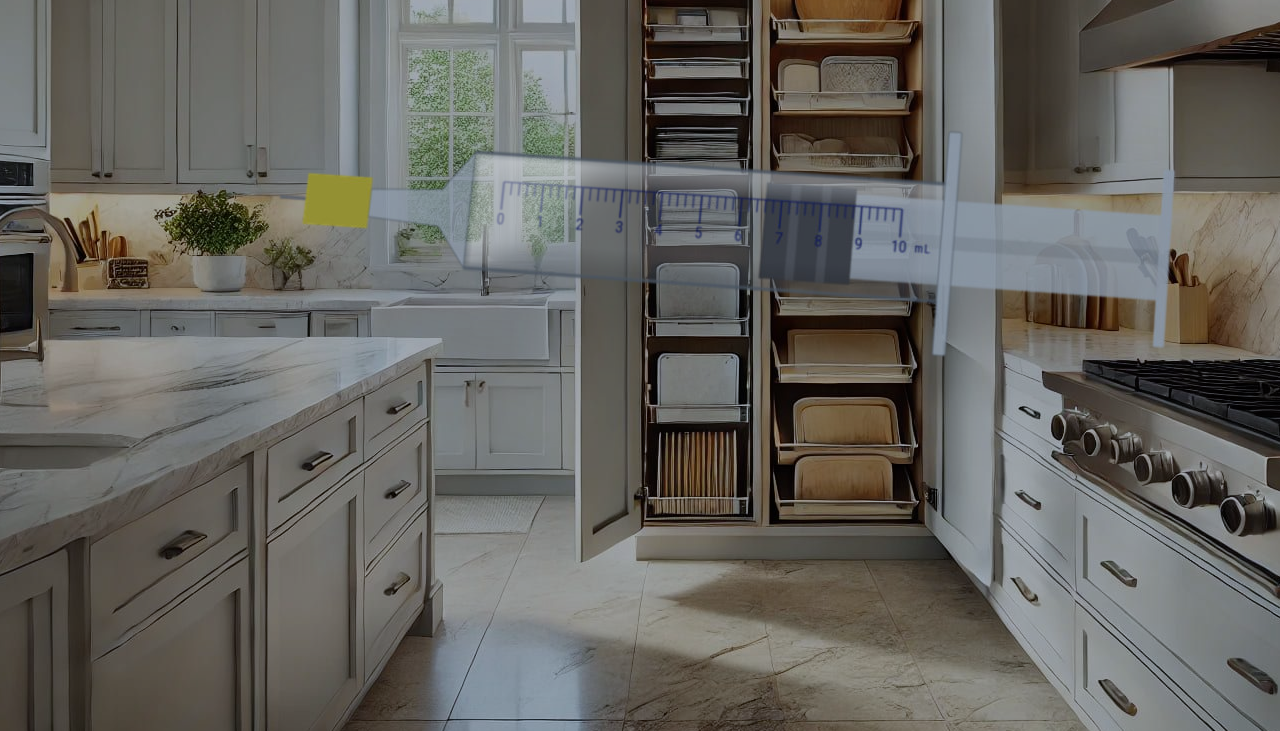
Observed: 6.6 mL
